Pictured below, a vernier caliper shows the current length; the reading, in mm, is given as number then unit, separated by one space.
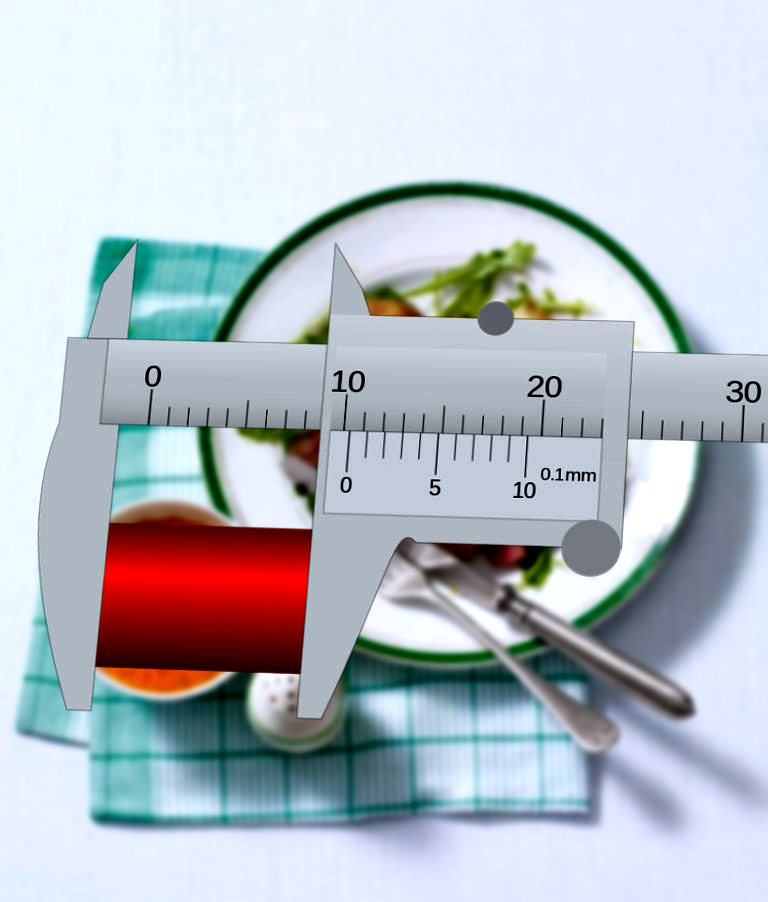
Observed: 10.3 mm
